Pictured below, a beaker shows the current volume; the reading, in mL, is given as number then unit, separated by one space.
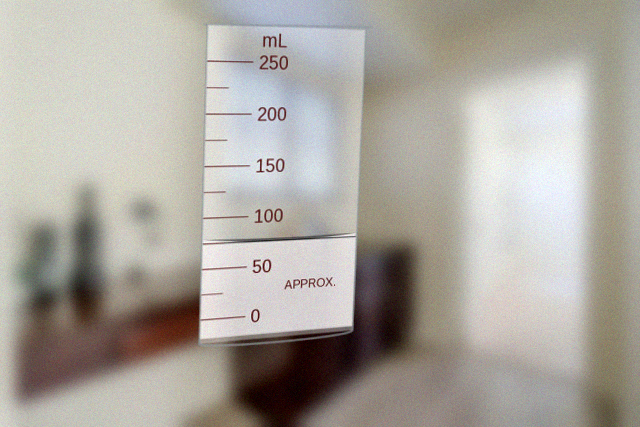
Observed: 75 mL
